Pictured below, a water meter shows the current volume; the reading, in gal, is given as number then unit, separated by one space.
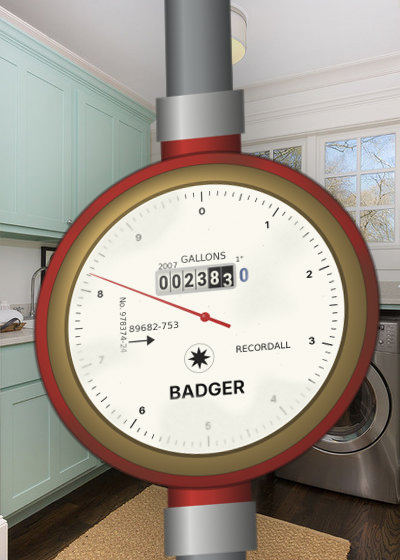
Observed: 23828.2 gal
